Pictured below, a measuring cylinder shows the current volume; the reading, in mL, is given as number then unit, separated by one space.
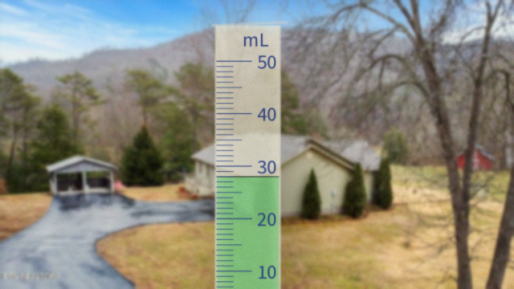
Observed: 28 mL
